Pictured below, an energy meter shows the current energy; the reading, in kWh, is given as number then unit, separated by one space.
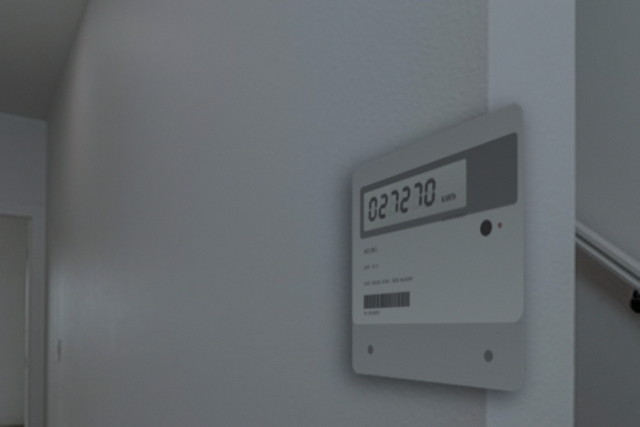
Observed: 27270 kWh
